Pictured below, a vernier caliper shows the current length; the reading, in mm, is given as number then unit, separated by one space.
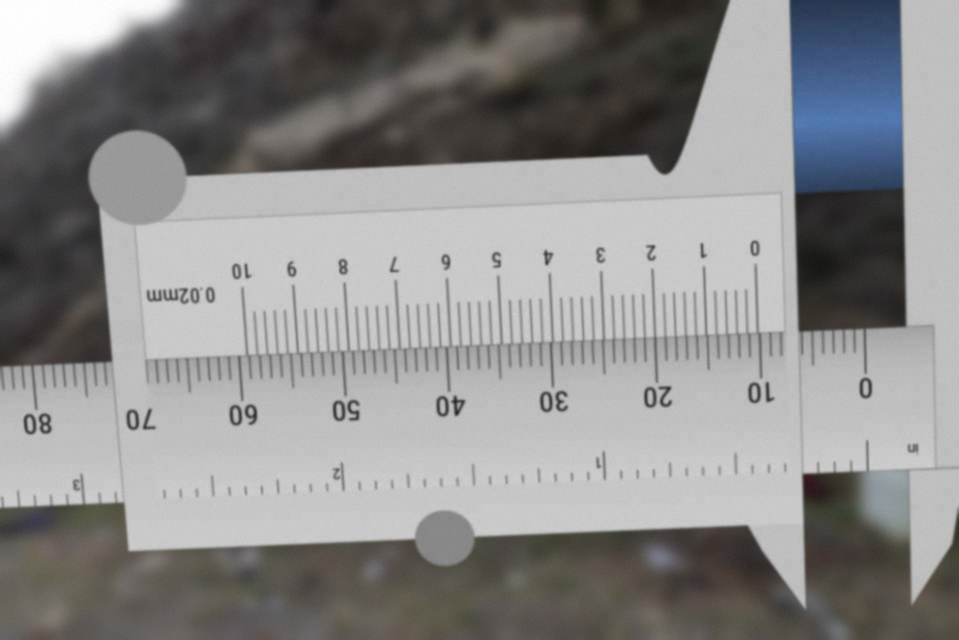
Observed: 10.2 mm
